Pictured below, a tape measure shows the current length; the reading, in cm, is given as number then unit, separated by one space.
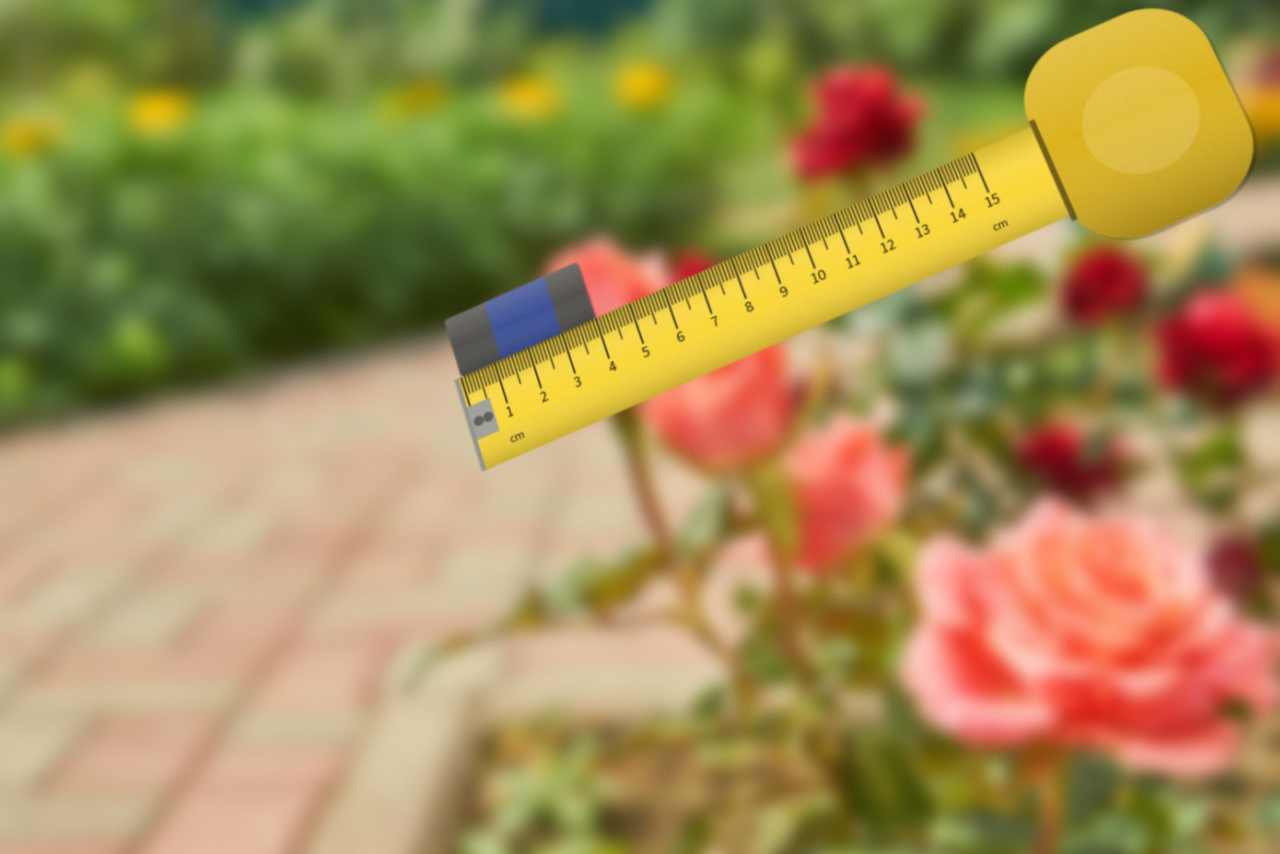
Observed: 4 cm
